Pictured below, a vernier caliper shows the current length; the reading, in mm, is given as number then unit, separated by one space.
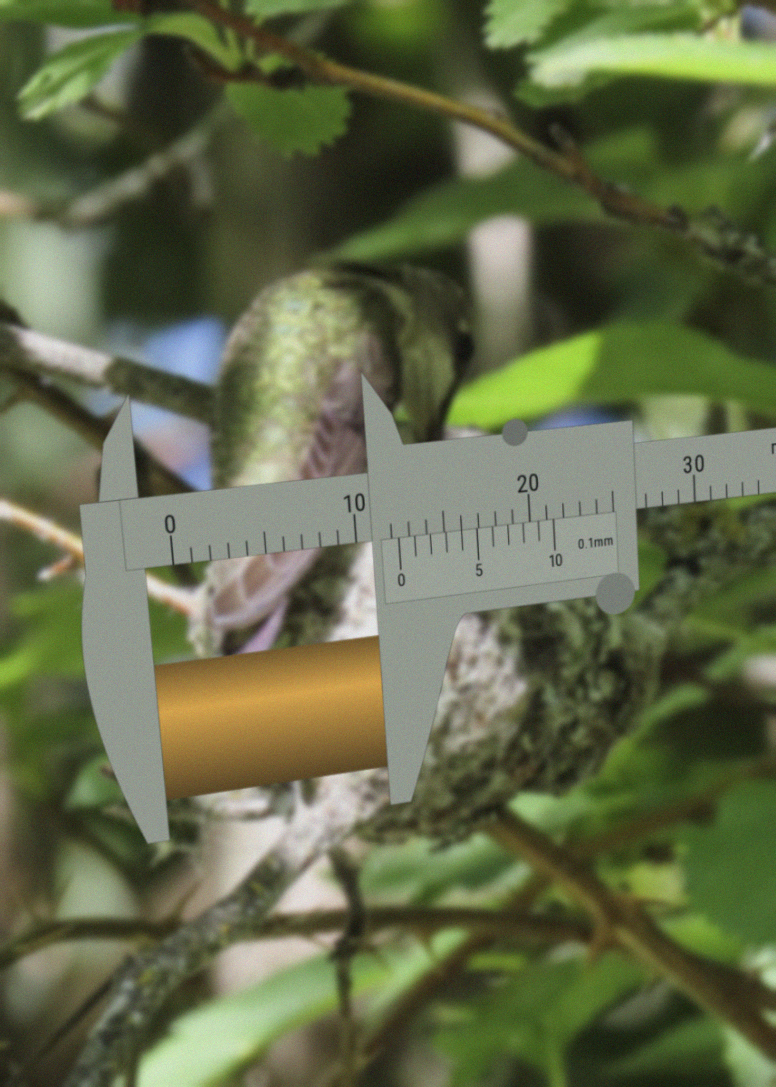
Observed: 12.4 mm
